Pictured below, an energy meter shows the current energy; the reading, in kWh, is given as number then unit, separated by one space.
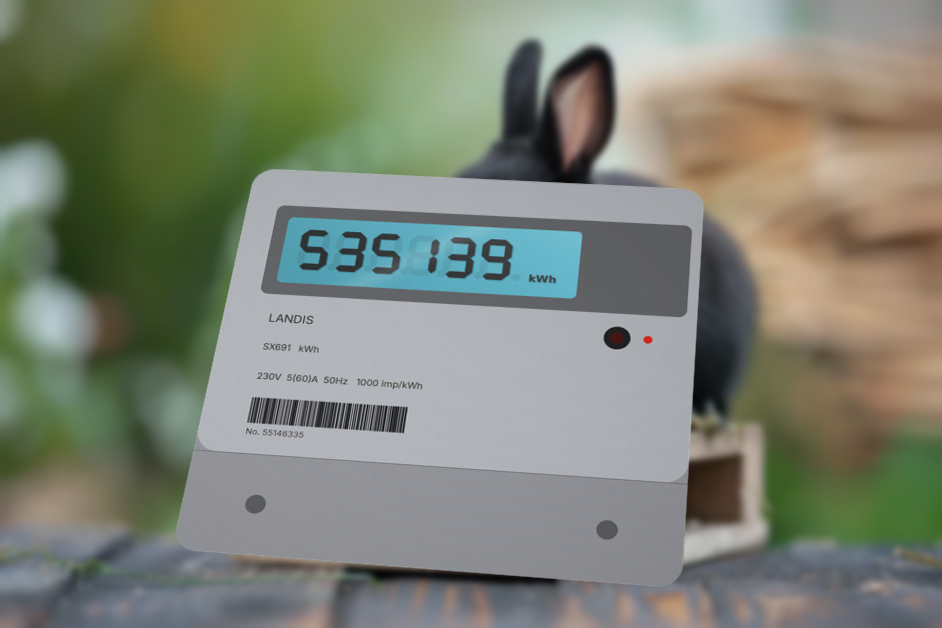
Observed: 535139 kWh
